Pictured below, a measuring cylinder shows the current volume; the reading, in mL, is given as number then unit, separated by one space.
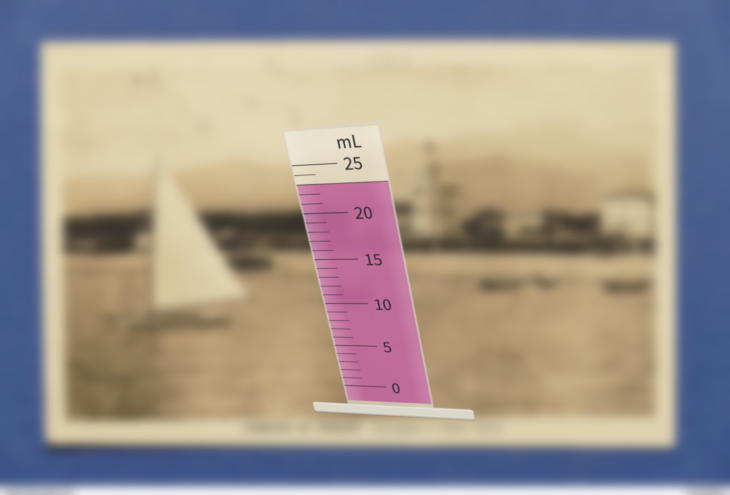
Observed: 23 mL
